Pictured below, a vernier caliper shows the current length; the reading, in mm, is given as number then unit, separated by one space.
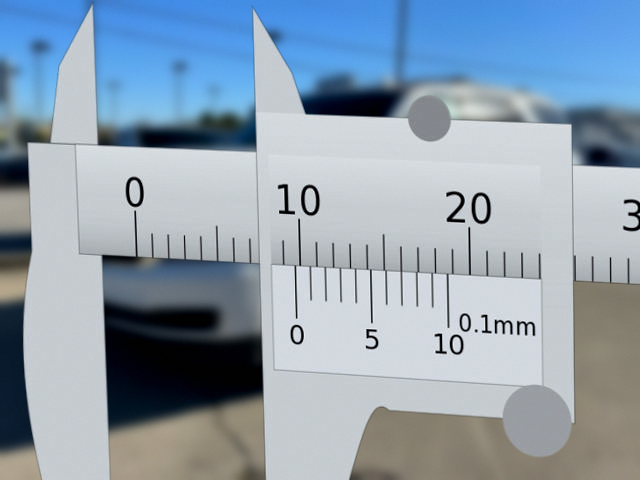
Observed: 9.7 mm
